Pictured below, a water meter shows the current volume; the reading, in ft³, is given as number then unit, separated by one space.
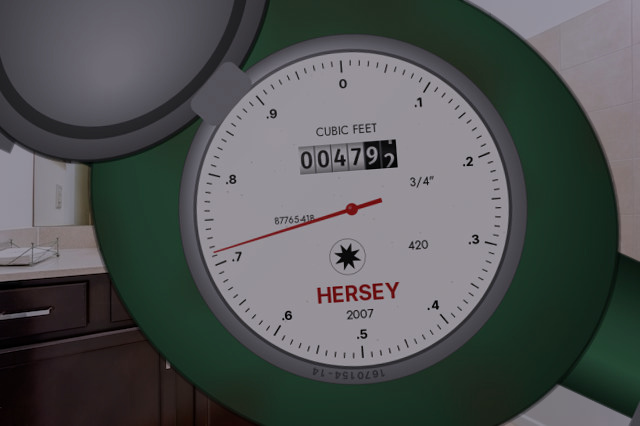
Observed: 4791.71 ft³
